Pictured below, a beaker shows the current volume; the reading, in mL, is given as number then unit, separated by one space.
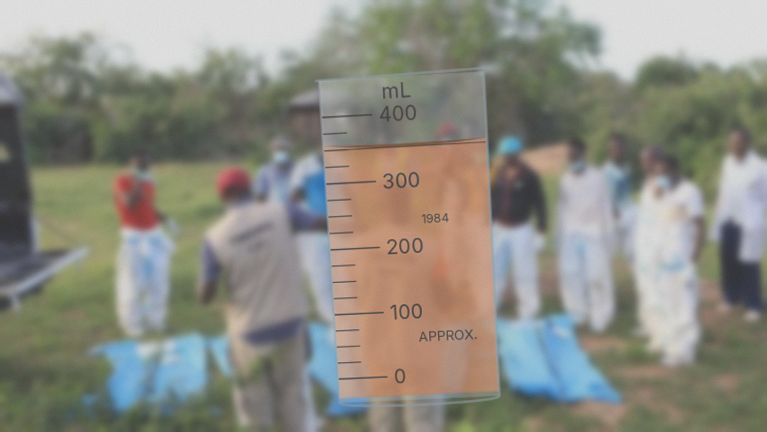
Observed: 350 mL
